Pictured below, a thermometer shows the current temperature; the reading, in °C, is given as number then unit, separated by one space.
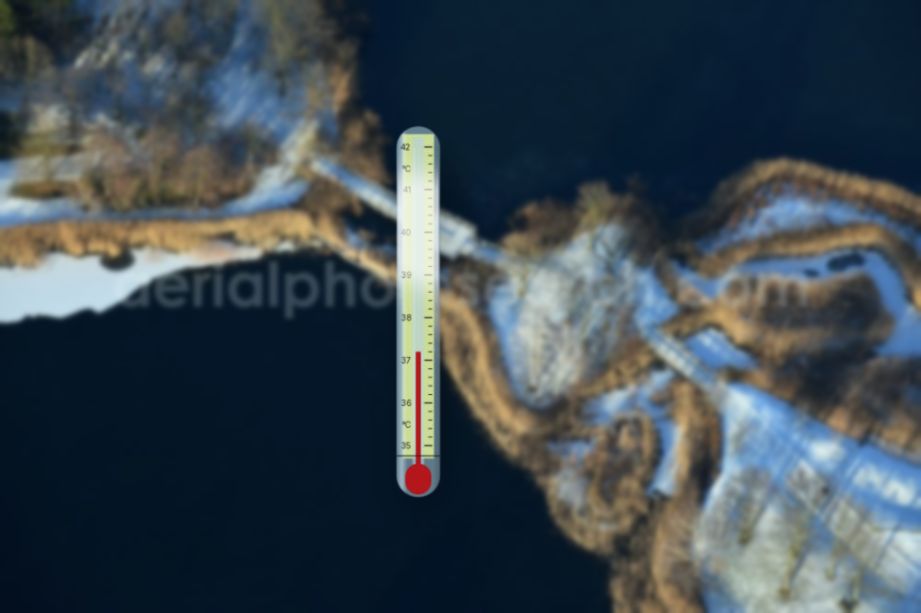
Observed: 37.2 °C
